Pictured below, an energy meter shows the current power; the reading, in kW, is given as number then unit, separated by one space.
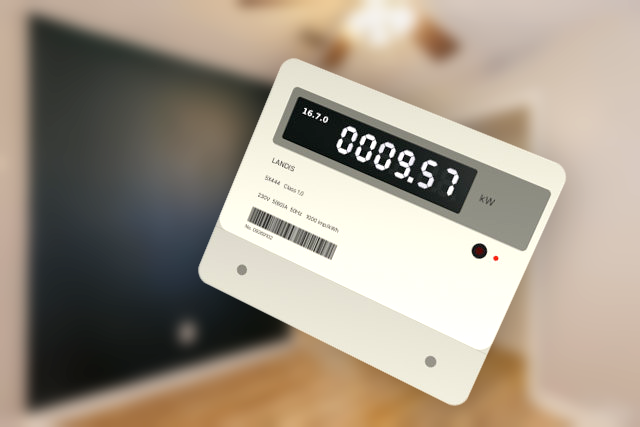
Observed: 9.57 kW
